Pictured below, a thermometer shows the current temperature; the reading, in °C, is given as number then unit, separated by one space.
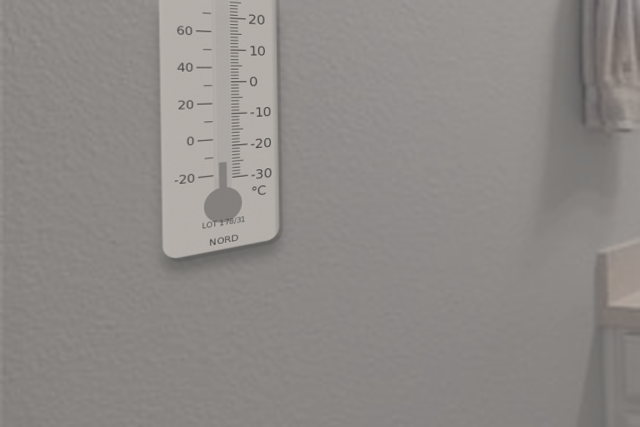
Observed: -25 °C
